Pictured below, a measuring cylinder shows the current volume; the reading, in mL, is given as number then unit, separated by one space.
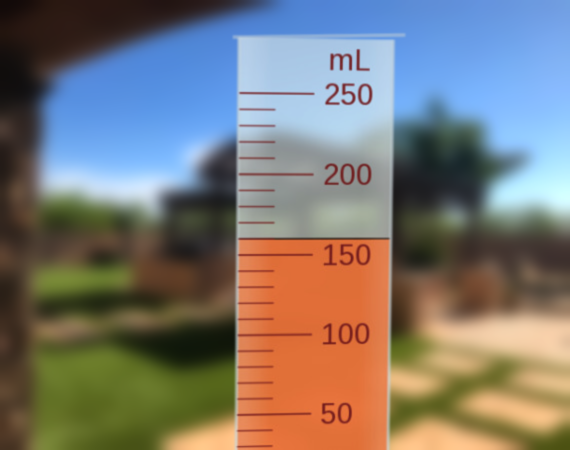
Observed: 160 mL
